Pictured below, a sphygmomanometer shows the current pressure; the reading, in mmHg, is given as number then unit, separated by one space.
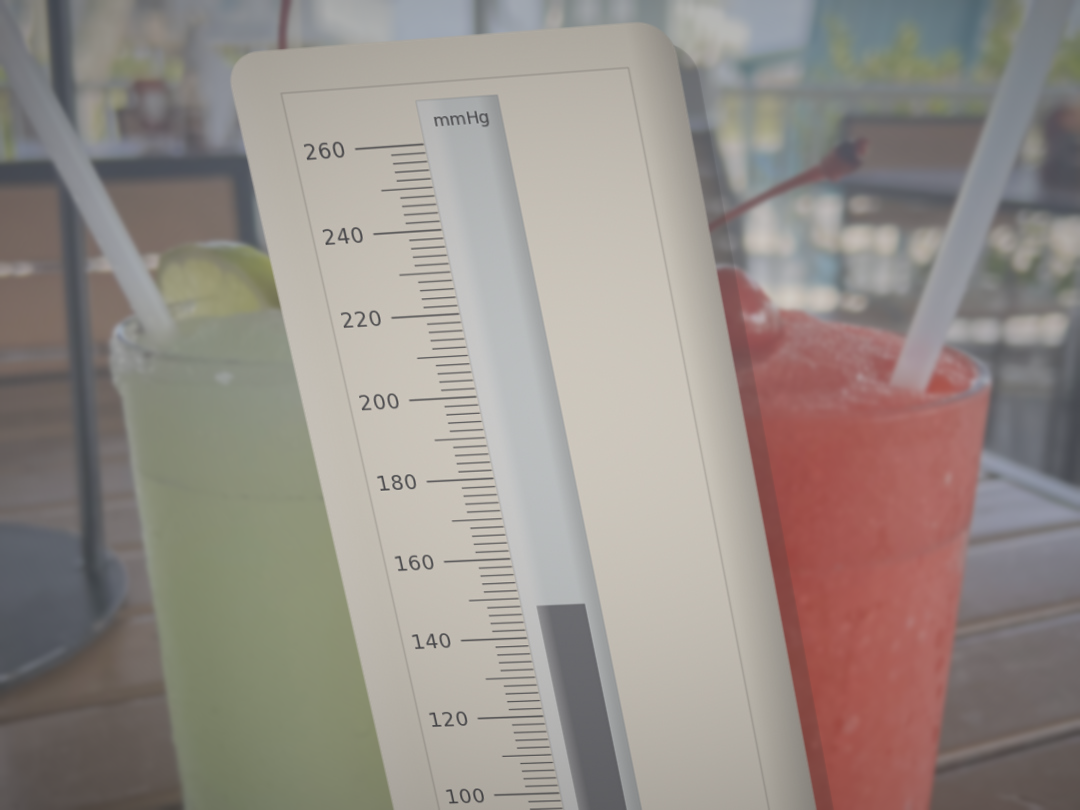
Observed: 148 mmHg
